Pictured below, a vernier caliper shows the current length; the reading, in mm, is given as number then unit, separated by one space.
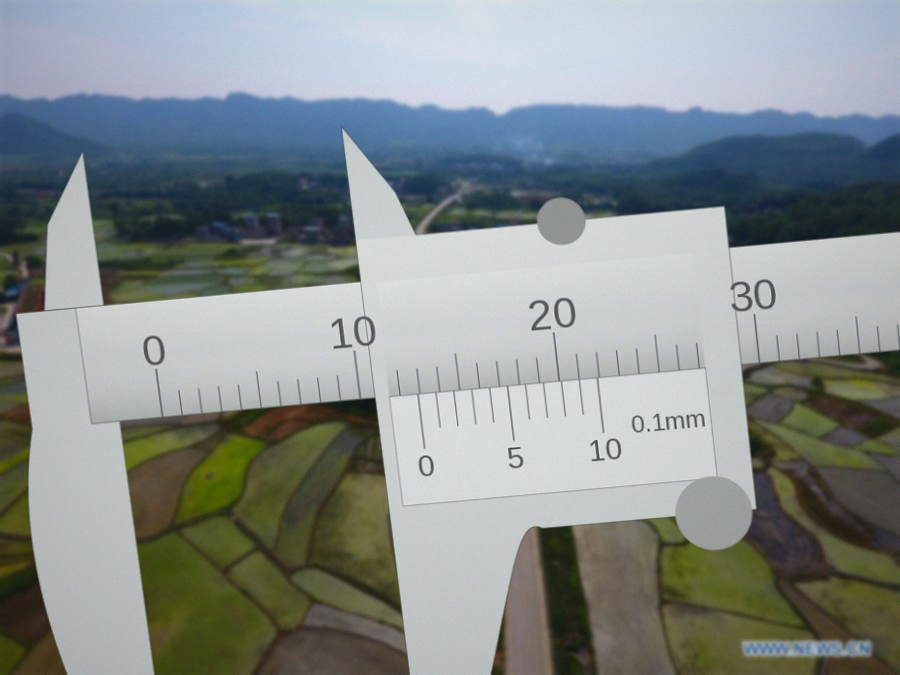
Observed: 12.9 mm
